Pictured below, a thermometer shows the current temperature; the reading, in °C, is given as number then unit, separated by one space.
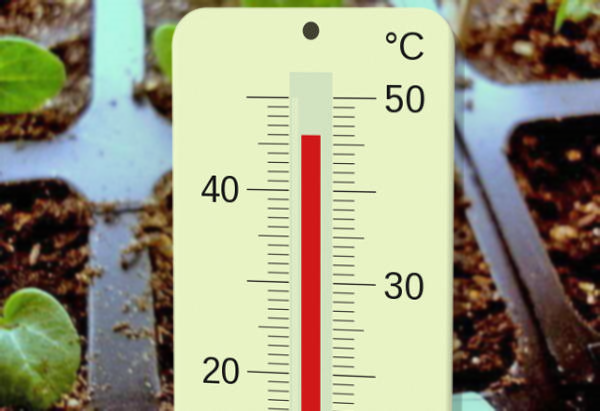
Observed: 46 °C
